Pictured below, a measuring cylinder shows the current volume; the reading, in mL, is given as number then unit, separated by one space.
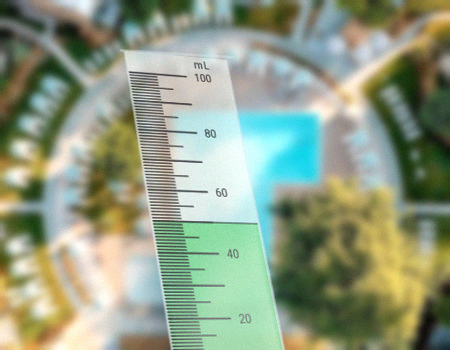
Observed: 50 mL
